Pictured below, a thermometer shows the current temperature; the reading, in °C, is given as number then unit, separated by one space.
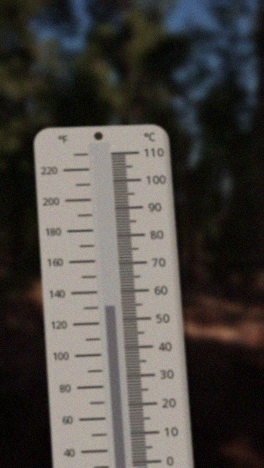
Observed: 55 °C
